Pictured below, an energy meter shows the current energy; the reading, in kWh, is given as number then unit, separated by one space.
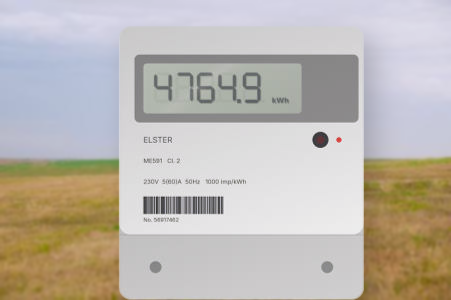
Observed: 4764.9 kWh
